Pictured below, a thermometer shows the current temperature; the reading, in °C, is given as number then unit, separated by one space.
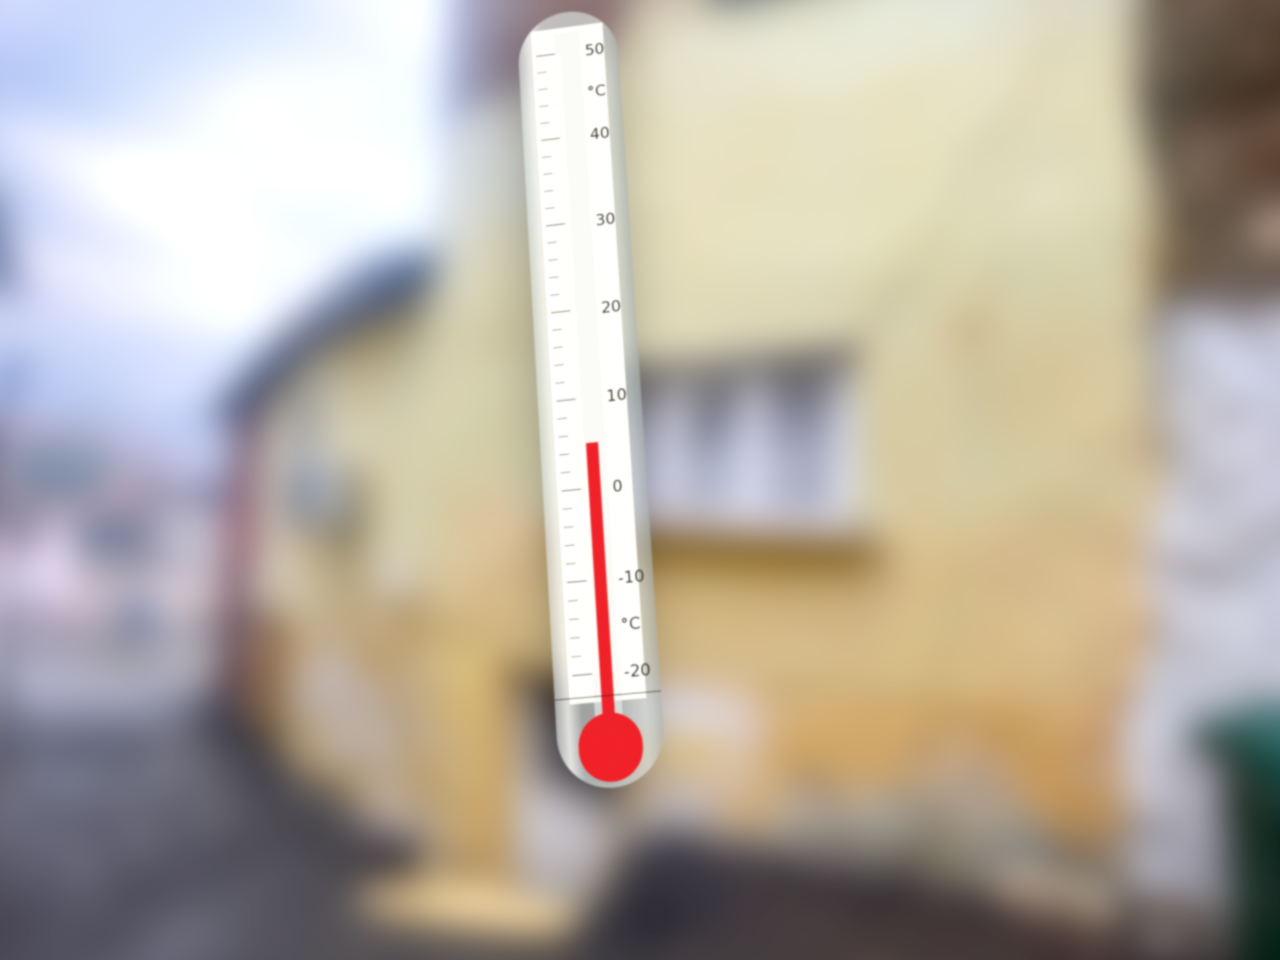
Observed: 5 °C
